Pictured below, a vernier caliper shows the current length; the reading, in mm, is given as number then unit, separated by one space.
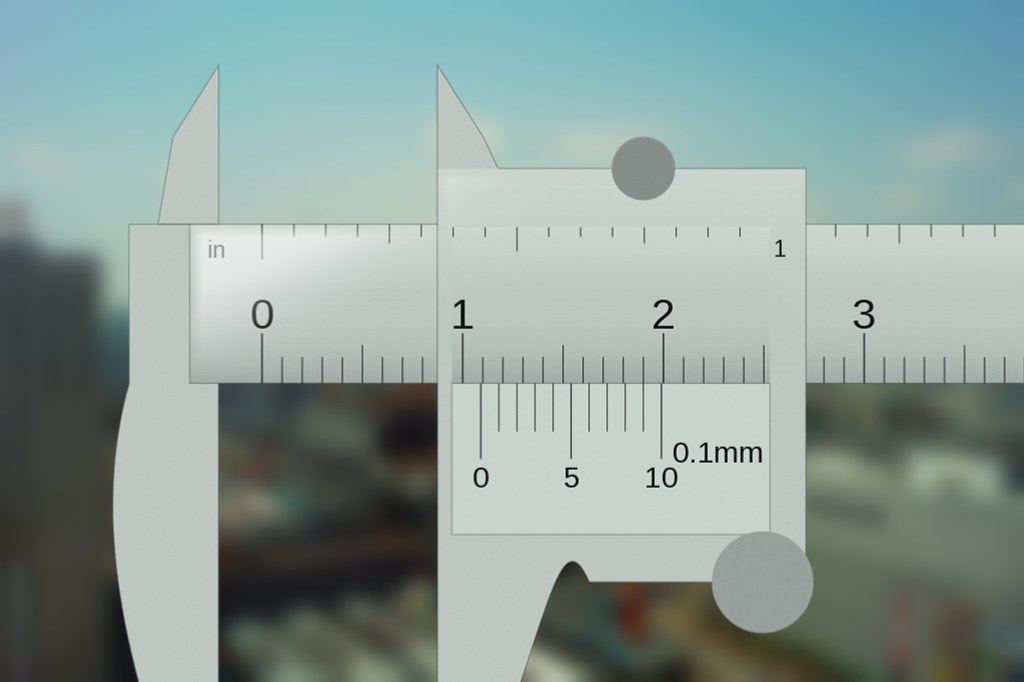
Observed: 10.9 mm
